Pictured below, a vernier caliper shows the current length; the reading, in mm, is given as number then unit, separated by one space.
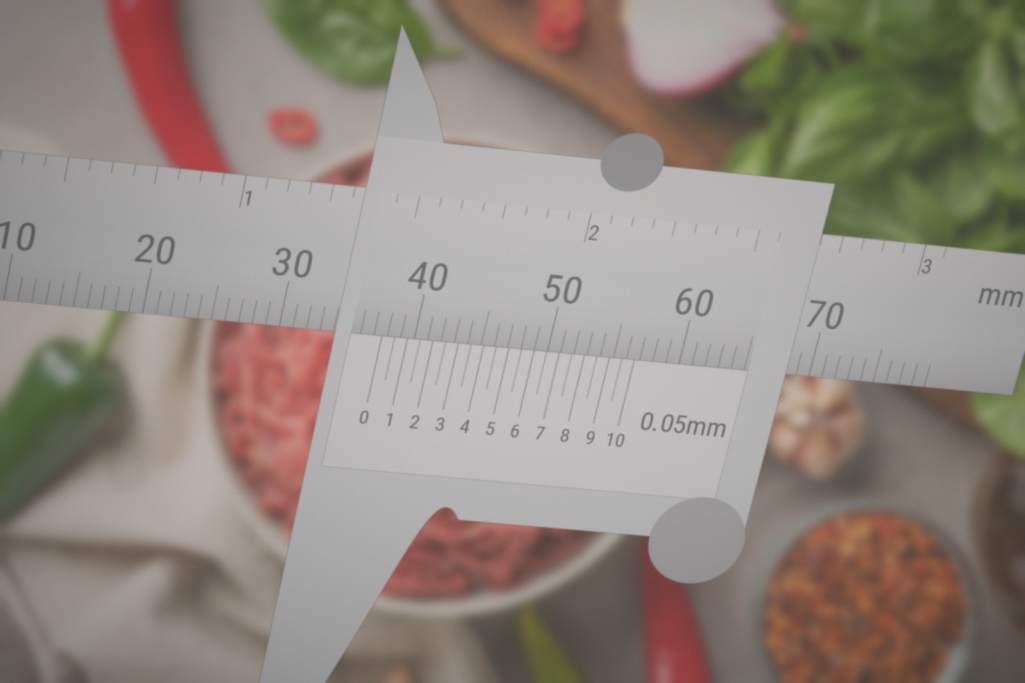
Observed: 37.6 mm
